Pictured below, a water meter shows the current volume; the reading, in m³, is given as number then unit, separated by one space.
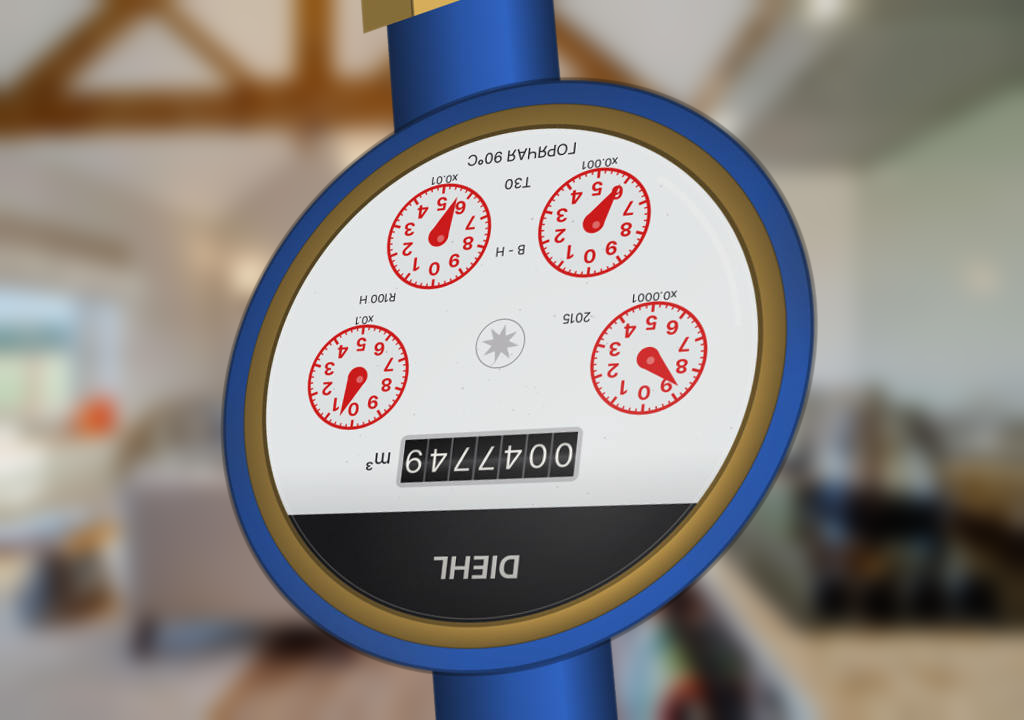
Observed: 47749.0558 m³
